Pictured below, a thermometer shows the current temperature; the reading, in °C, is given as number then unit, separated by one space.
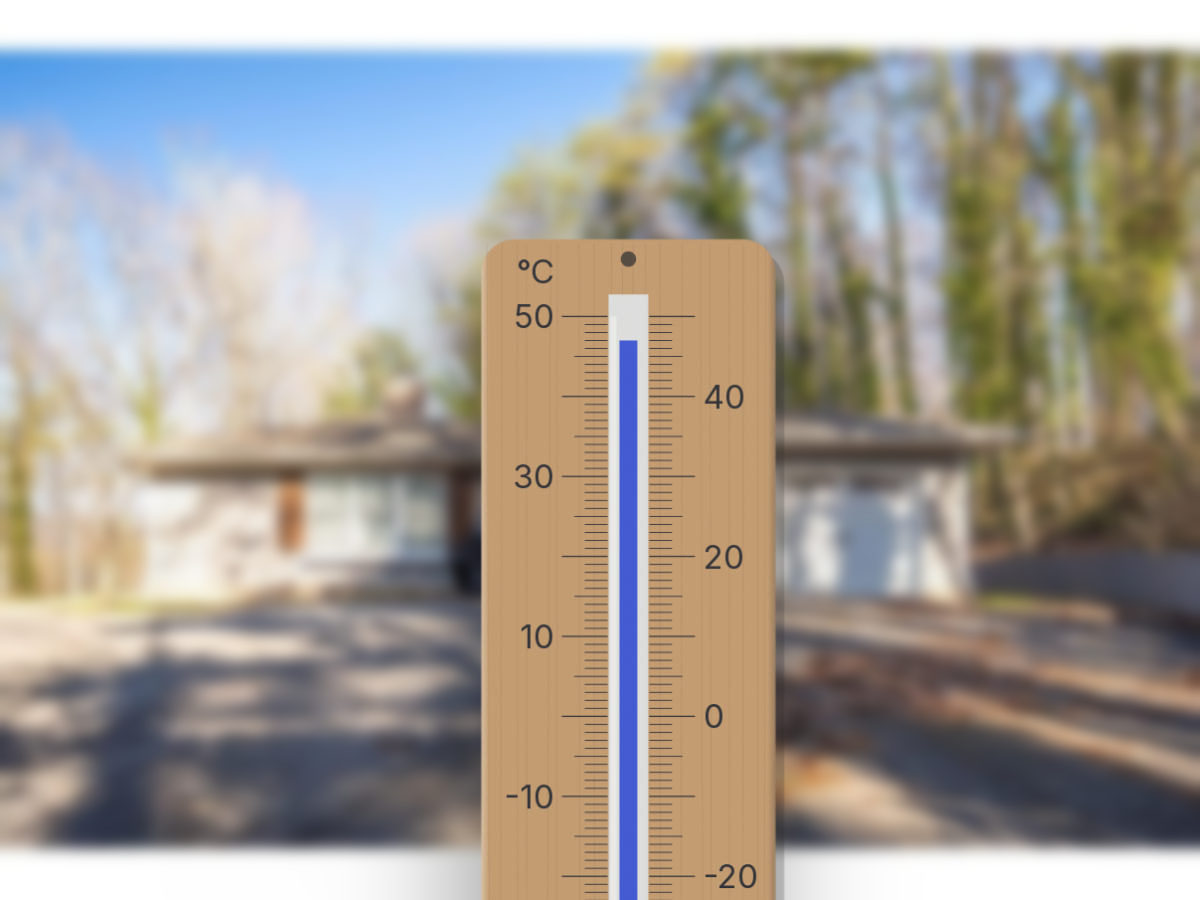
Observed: 47 °C
